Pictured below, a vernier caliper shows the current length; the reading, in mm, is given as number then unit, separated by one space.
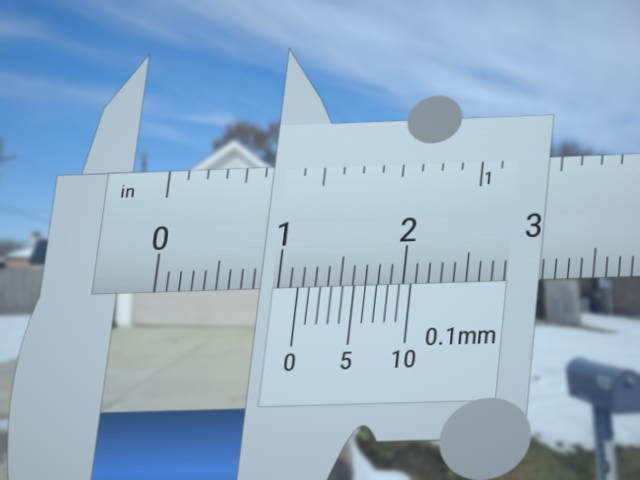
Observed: 11.6 mm
